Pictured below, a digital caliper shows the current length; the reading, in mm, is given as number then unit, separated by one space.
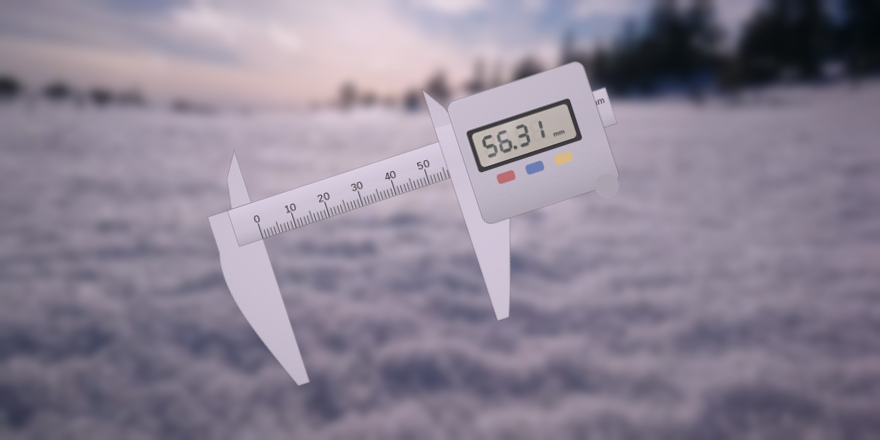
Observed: 56.31 mm
